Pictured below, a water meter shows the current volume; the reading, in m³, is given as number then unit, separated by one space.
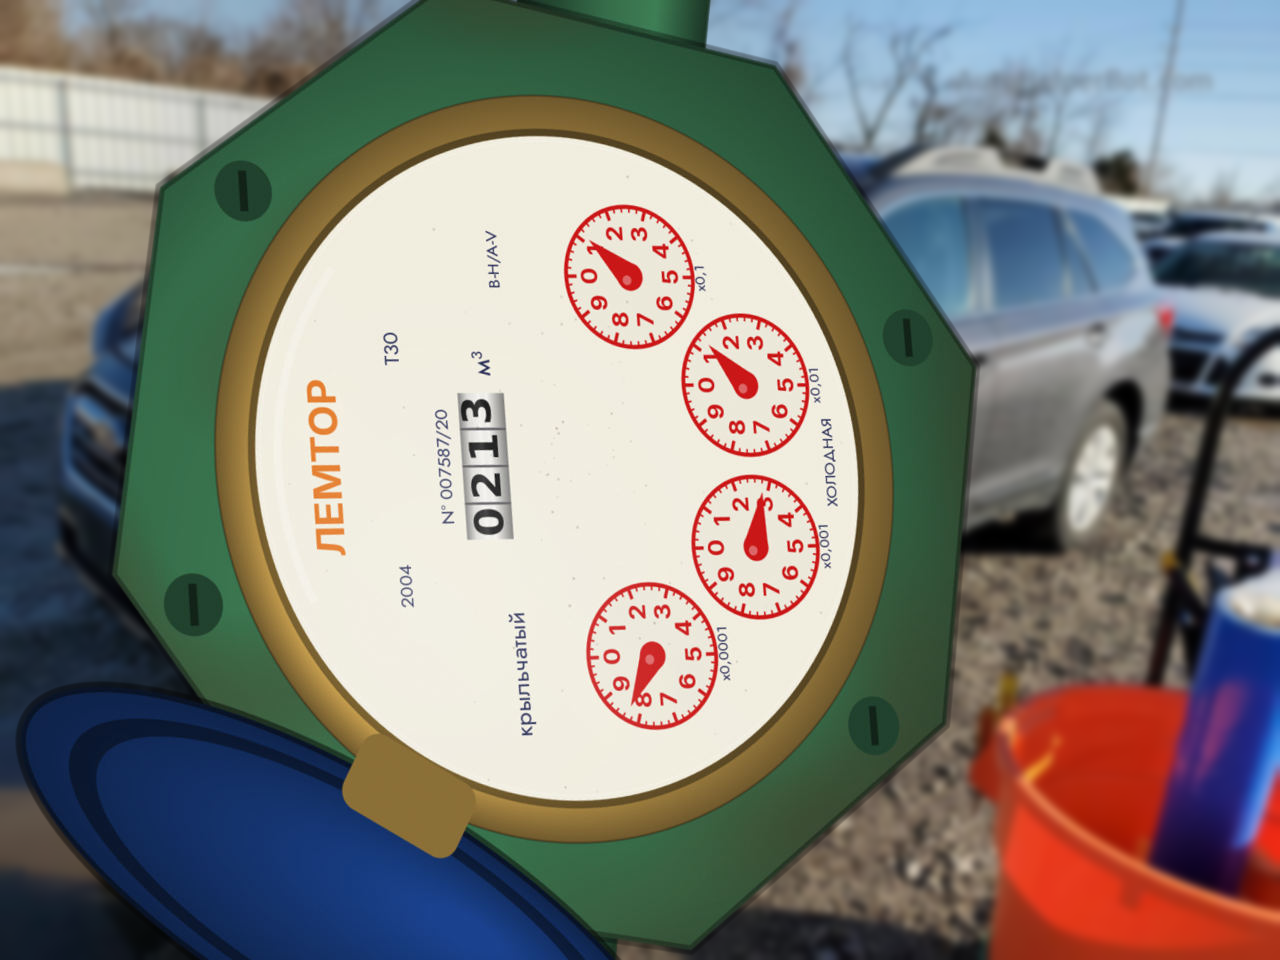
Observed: 213.1128 m³
